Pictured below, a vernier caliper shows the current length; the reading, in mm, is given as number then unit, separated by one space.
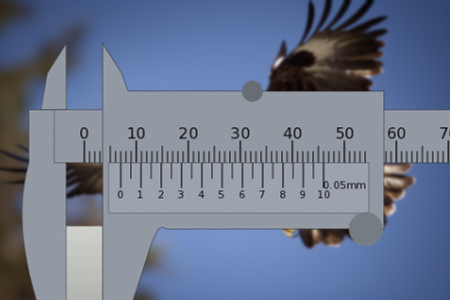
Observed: 7.0 mm
